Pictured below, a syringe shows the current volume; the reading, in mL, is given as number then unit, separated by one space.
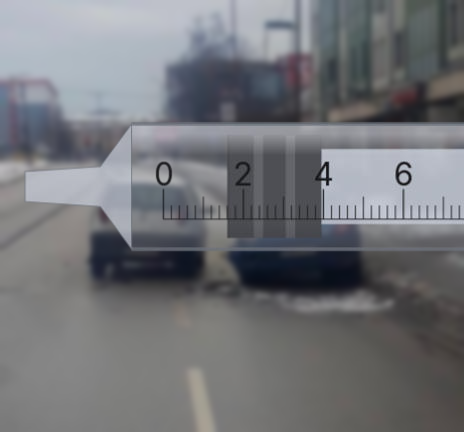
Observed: 1.6 mL
